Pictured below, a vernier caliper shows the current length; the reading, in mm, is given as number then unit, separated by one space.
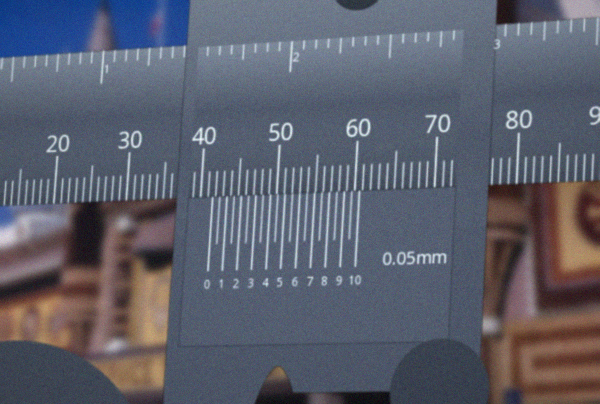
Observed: 41.6 mm
